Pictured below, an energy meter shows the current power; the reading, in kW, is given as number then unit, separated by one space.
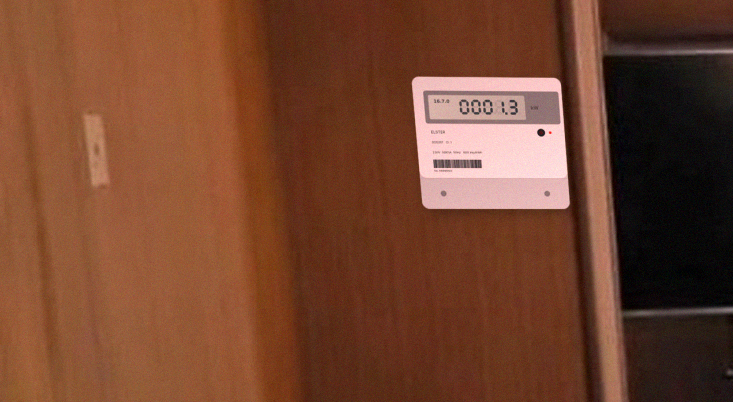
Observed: 1.3 kW
